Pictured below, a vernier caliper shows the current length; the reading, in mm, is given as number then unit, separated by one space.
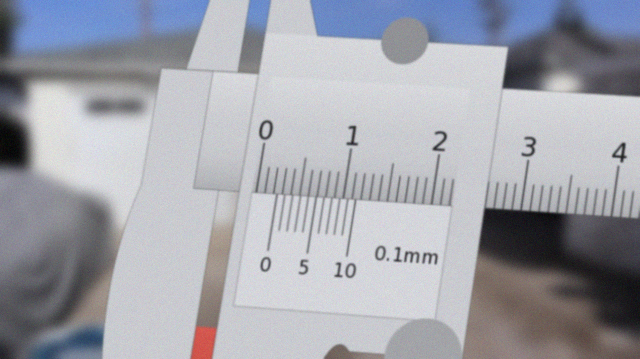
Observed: 2.4 mm
